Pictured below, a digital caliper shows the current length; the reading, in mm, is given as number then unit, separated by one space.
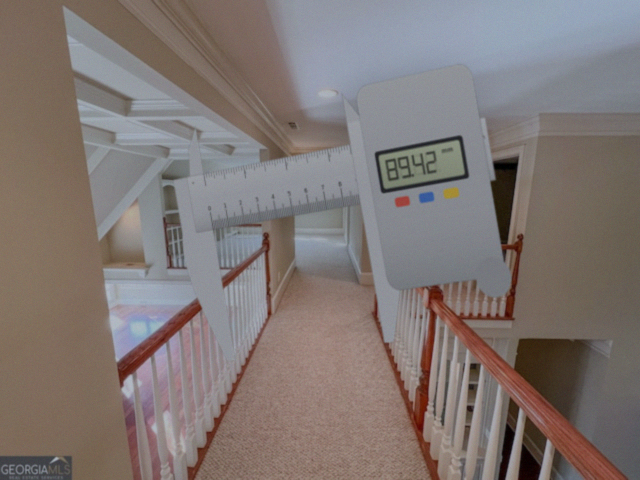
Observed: 89.42 mm
